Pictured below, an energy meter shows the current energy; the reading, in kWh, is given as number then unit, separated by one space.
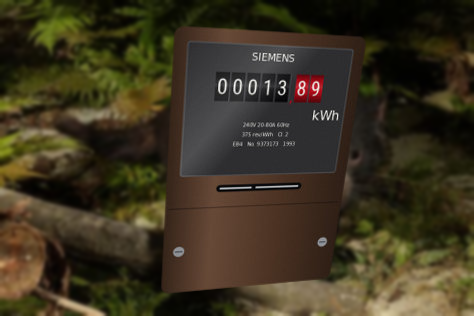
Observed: 13.89 kWh
